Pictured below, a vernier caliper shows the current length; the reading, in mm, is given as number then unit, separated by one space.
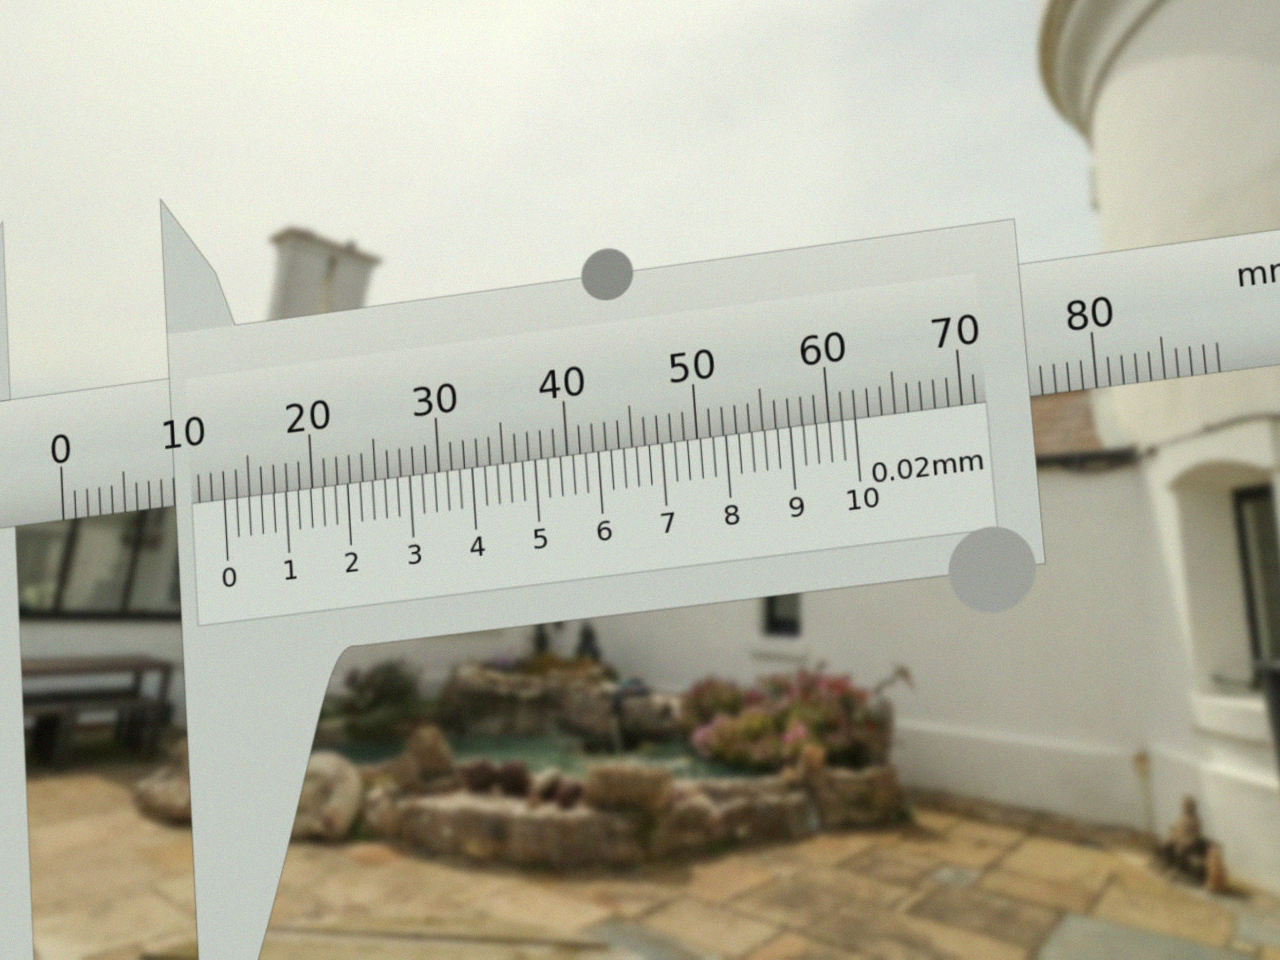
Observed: 13.0 mm
